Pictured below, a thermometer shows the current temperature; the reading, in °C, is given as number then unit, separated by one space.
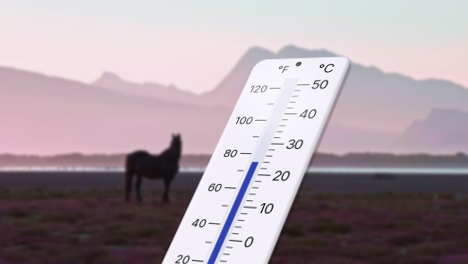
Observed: 24 °C
